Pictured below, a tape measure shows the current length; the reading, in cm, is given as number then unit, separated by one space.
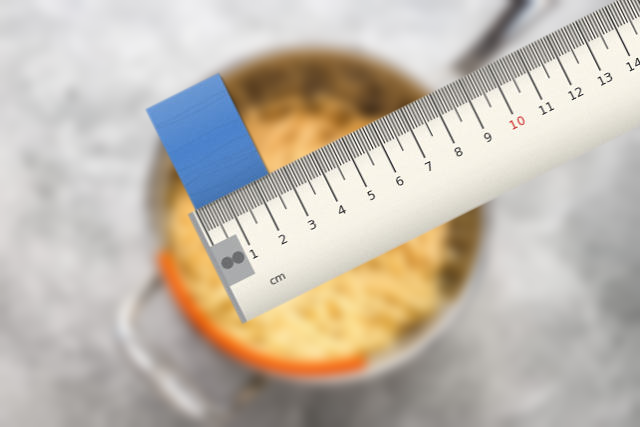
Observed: 2.5 cm
